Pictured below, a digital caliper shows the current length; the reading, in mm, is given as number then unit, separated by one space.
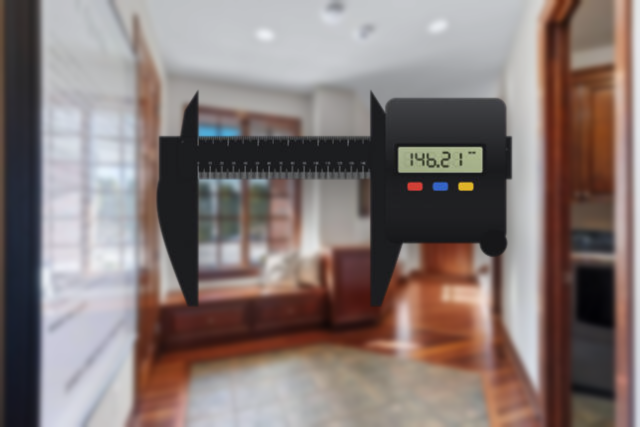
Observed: 146.21 mm
